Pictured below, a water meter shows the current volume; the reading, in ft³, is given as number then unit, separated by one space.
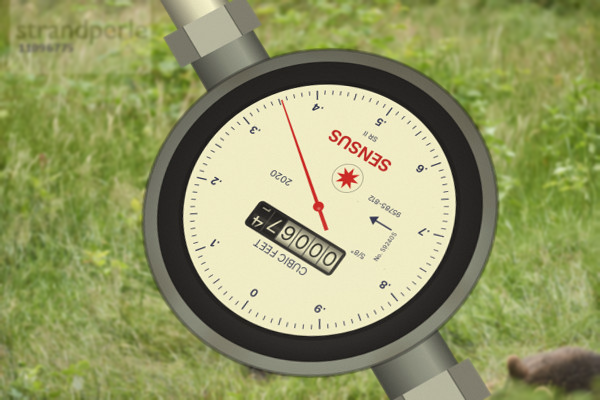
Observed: 674.35 ft³
